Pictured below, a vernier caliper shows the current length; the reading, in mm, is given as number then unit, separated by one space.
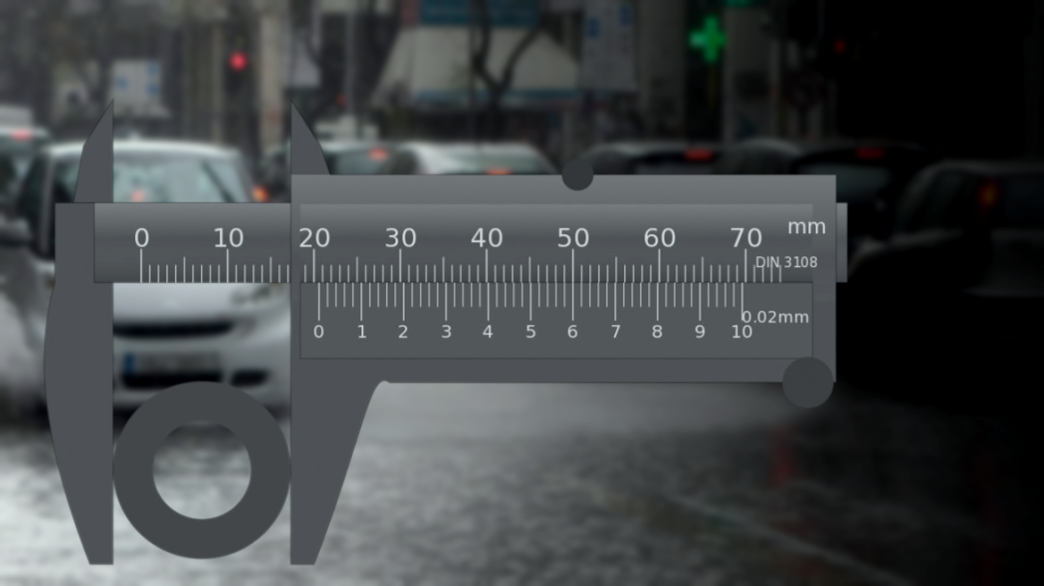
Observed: 20.6 mm
